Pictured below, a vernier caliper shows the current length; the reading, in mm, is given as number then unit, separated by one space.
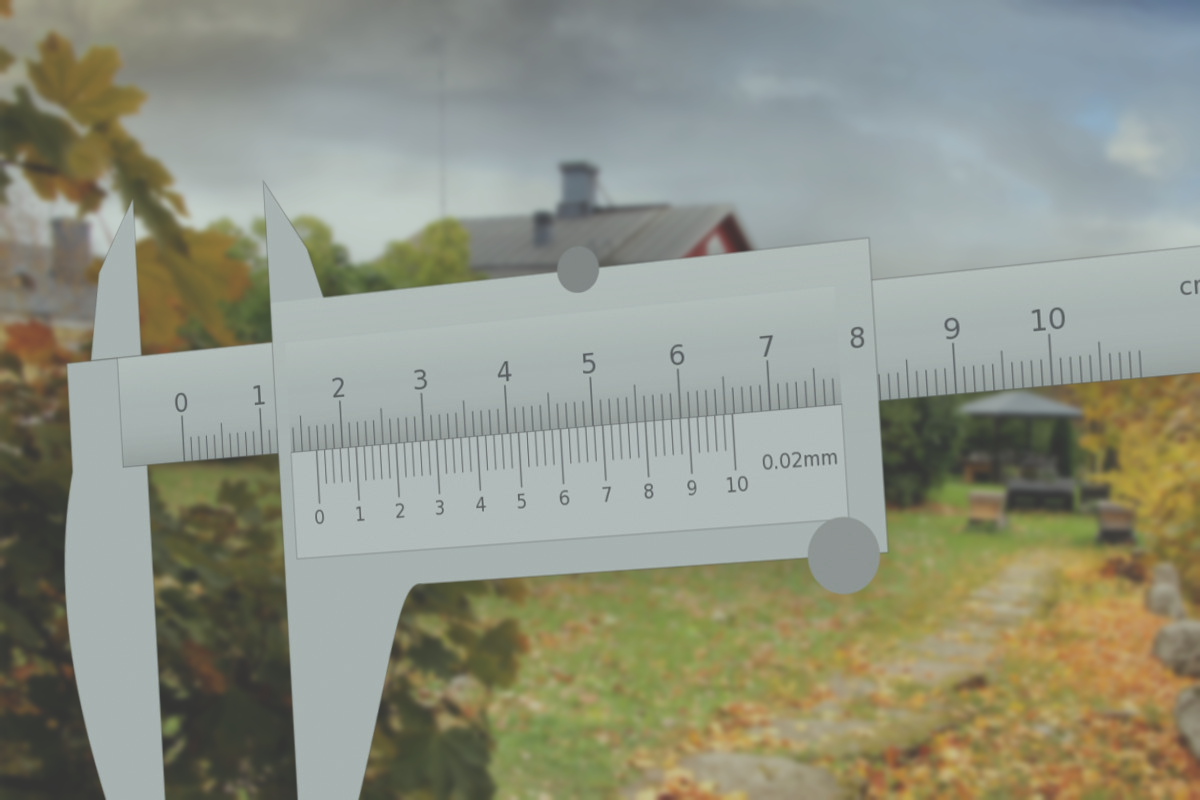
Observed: 16.8 mm
